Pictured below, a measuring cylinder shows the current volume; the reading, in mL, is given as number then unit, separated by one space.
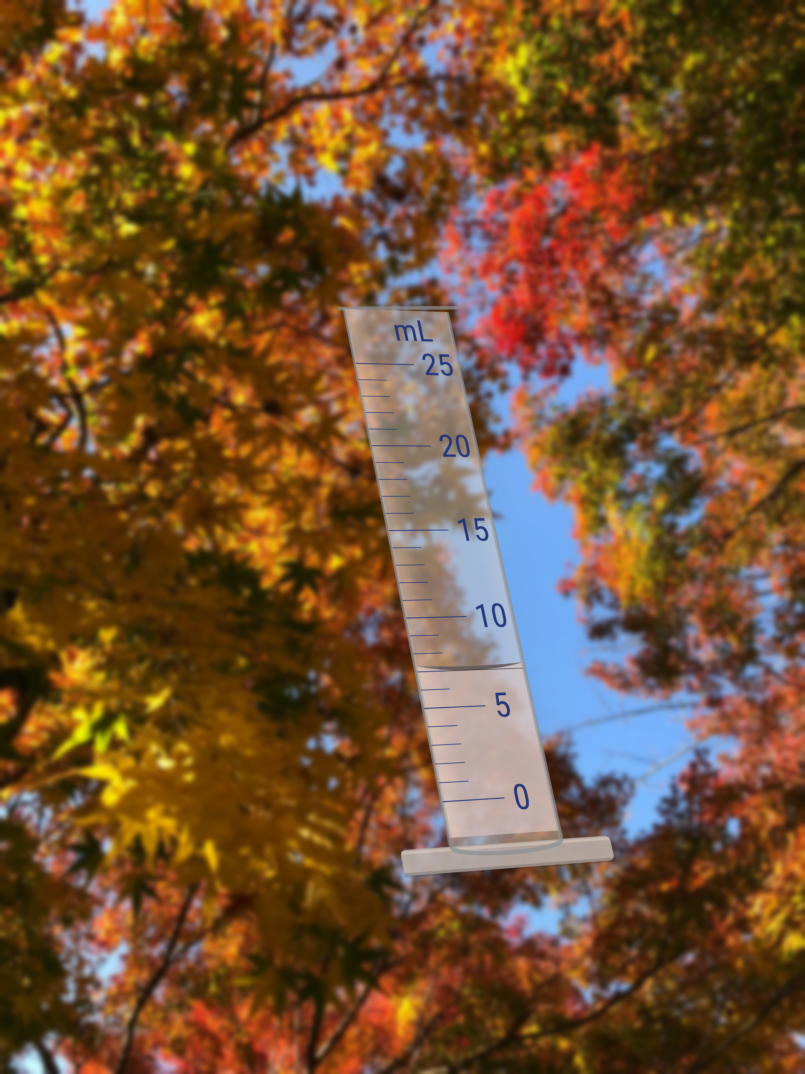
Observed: 7 mL
